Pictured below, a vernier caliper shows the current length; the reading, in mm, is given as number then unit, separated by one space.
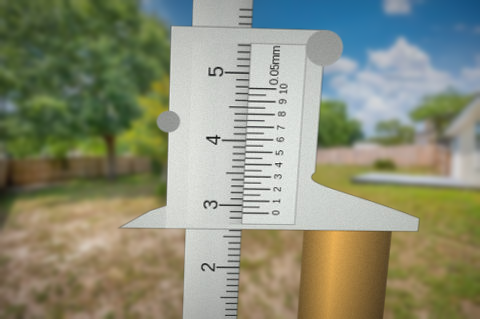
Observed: 28.8 mm
